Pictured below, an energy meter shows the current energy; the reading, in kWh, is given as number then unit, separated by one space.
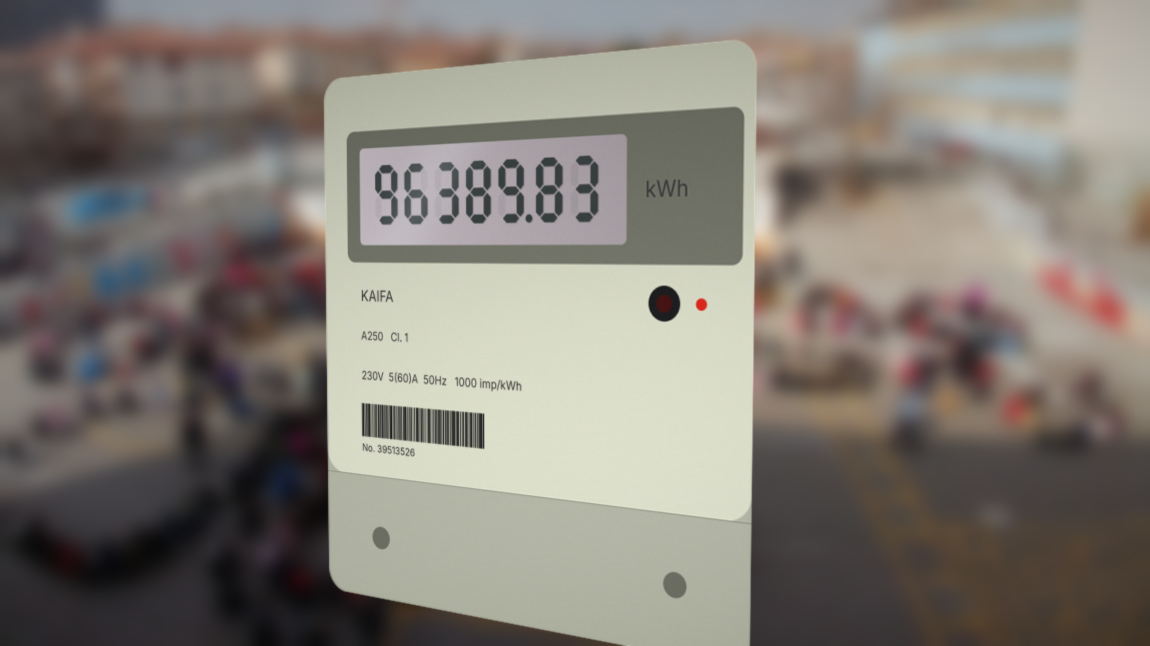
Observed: 96389.83 kWh
